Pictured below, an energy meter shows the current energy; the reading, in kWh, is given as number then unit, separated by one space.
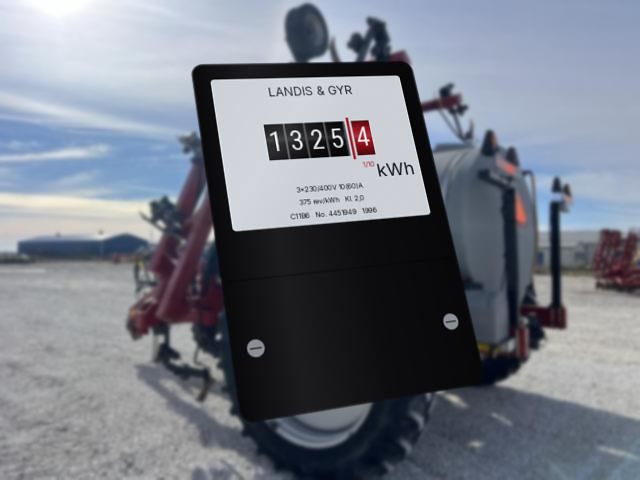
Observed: 1325.4 kWh
